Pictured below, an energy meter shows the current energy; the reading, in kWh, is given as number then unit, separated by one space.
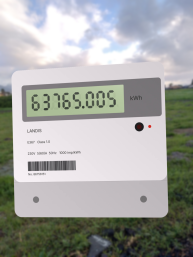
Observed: 63765.005 kWh
